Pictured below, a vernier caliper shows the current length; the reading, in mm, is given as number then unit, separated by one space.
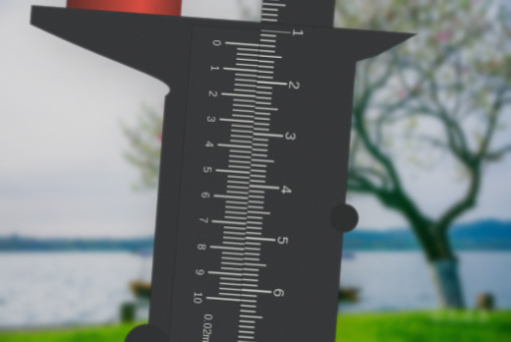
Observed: 13.0 mm
